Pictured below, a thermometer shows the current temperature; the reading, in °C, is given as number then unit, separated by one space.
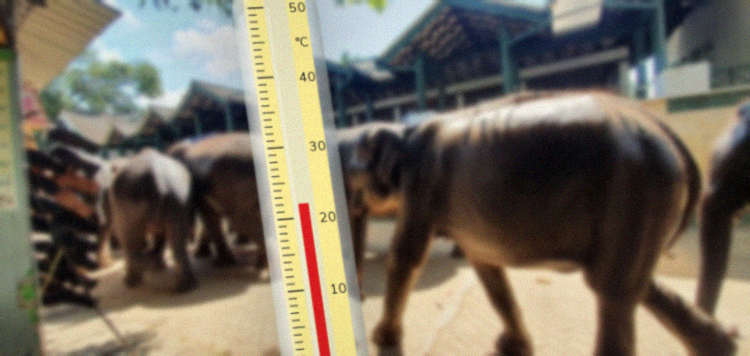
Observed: 22 °C
